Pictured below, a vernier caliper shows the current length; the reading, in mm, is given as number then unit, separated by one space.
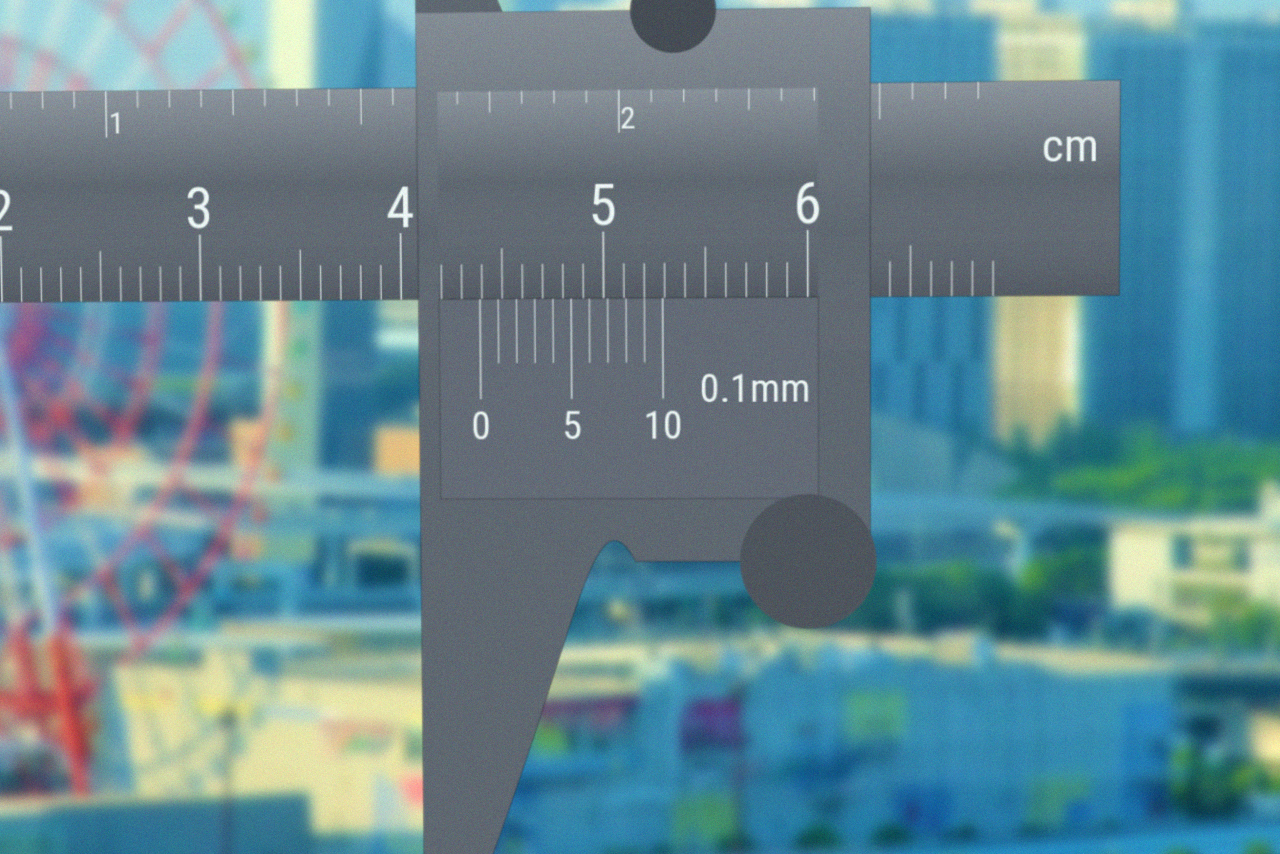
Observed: 43.9 mm
